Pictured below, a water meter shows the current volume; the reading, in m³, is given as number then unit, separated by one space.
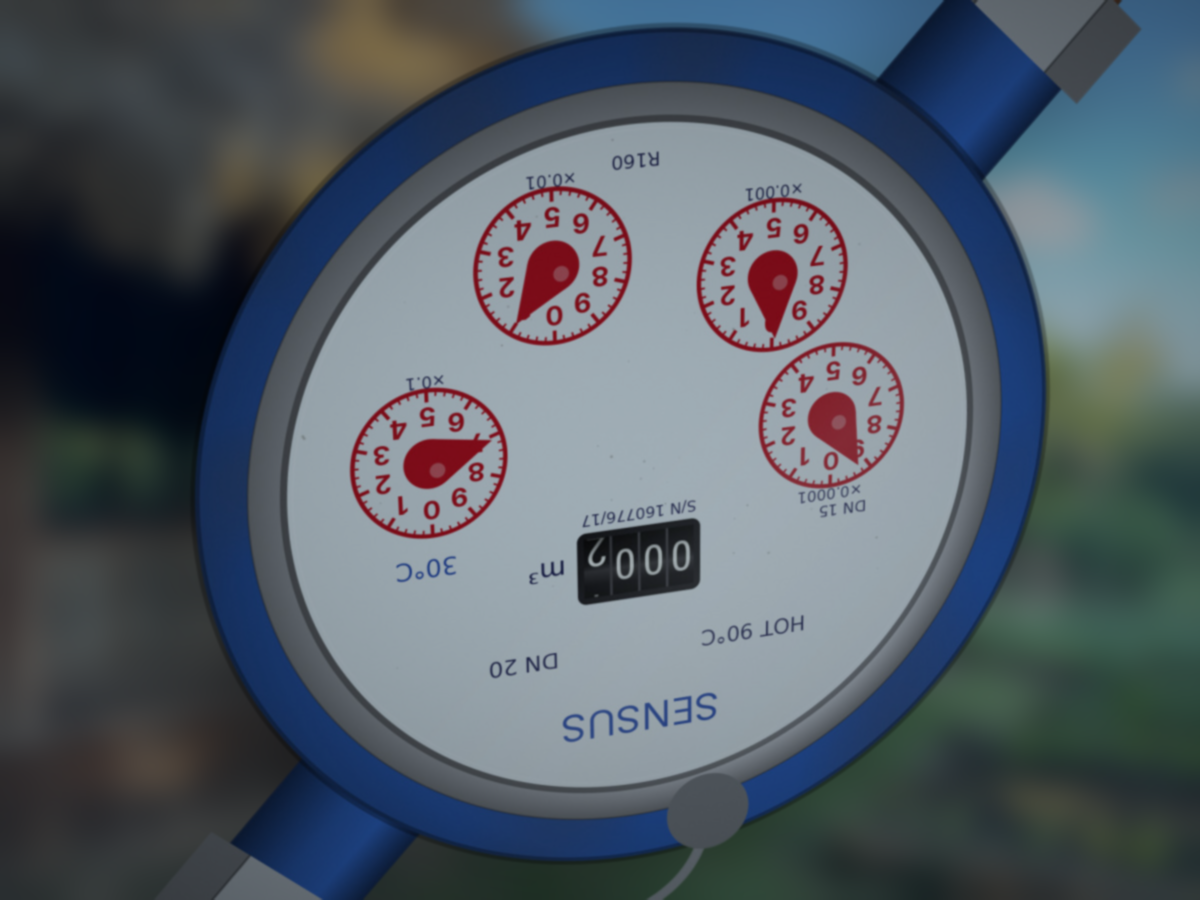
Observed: 1.7099 m³
